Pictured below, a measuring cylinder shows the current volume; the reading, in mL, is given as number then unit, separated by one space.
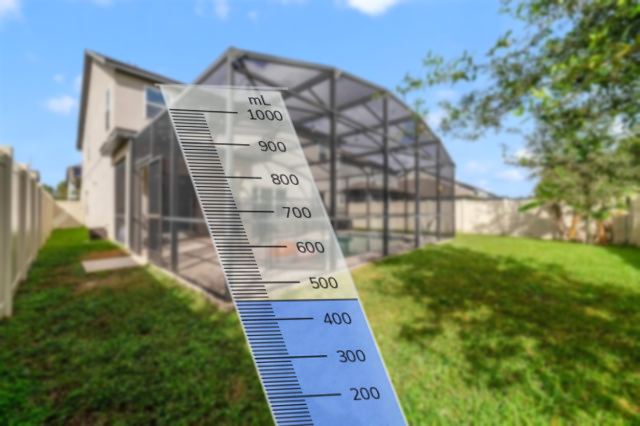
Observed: 450 mL
